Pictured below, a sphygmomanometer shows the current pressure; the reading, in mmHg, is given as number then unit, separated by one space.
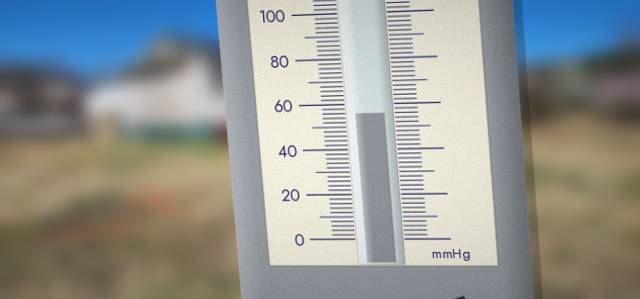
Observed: 56 mmHg
